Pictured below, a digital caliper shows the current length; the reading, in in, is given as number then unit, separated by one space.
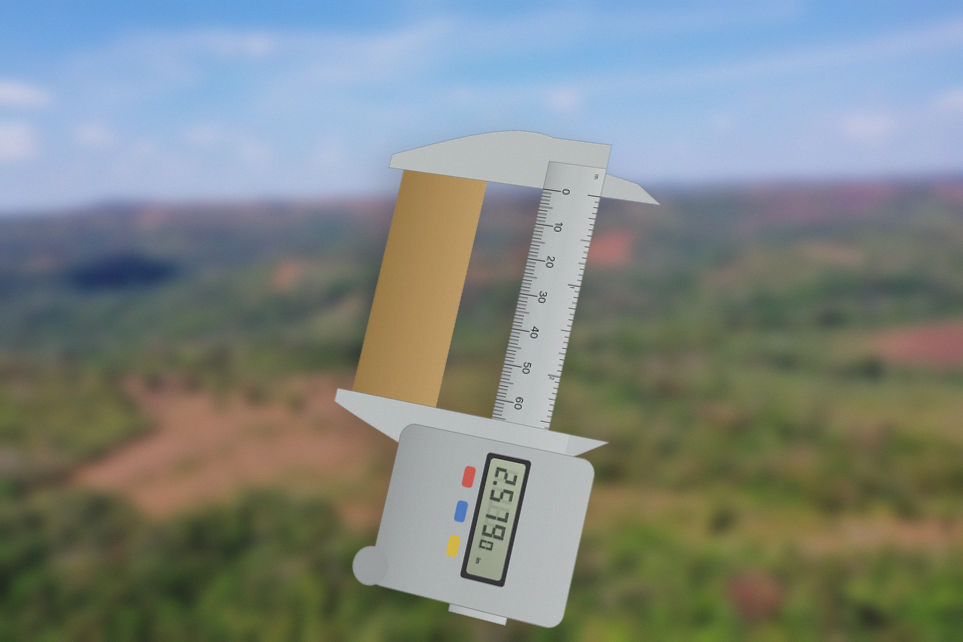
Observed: 2.5790 in
